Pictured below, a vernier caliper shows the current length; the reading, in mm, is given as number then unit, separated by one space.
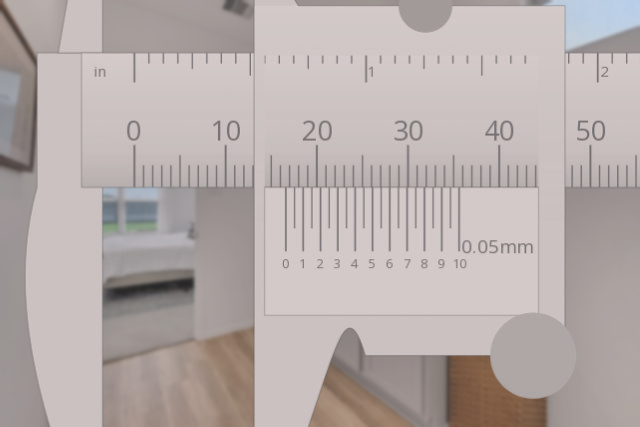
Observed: 16.6 mm
